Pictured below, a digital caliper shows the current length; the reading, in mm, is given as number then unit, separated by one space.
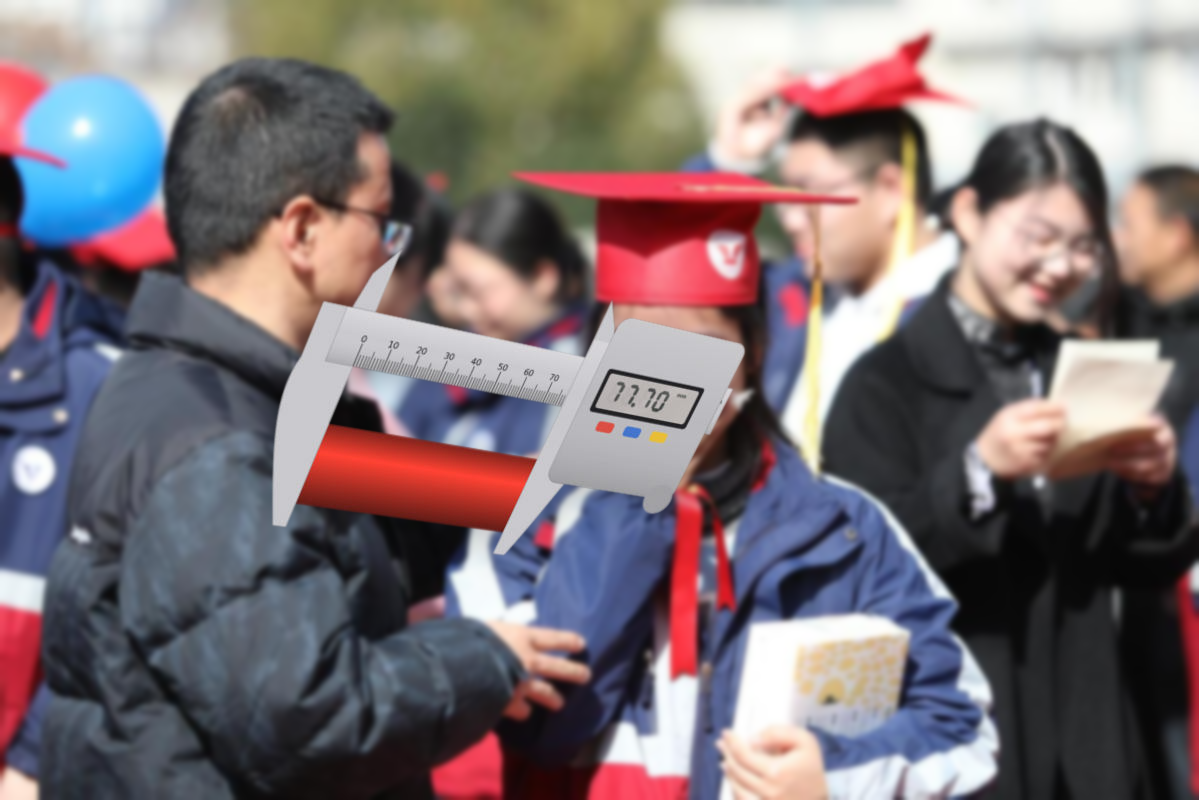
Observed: 77.70 mm
